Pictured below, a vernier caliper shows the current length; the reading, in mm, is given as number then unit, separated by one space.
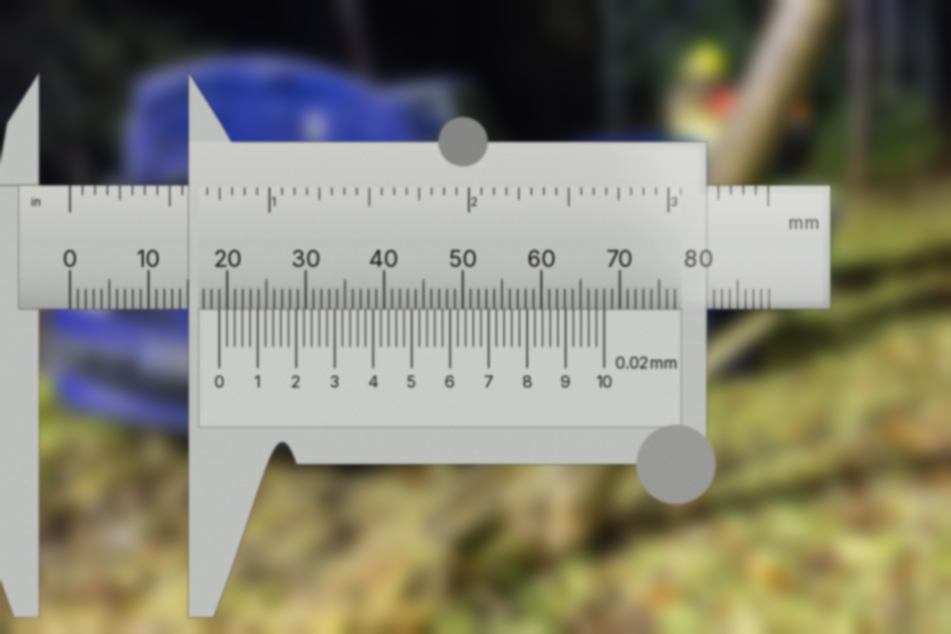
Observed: 19.0 mm
